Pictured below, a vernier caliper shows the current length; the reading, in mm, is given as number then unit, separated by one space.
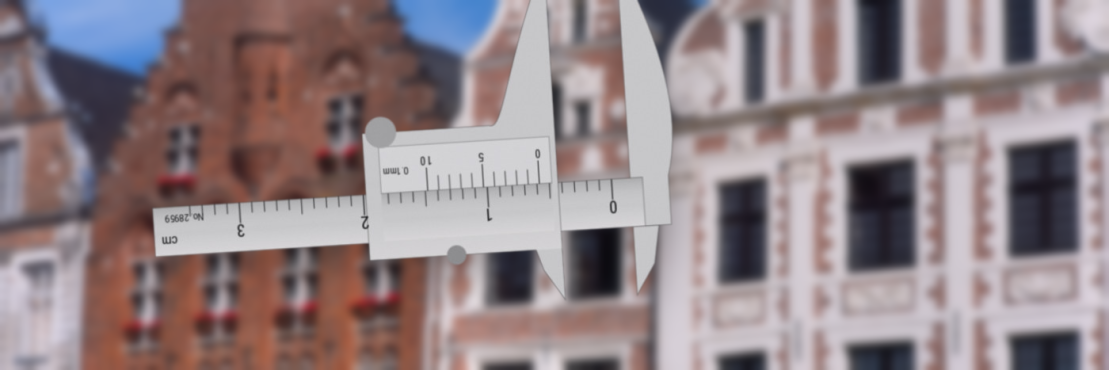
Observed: 5.8 mm
